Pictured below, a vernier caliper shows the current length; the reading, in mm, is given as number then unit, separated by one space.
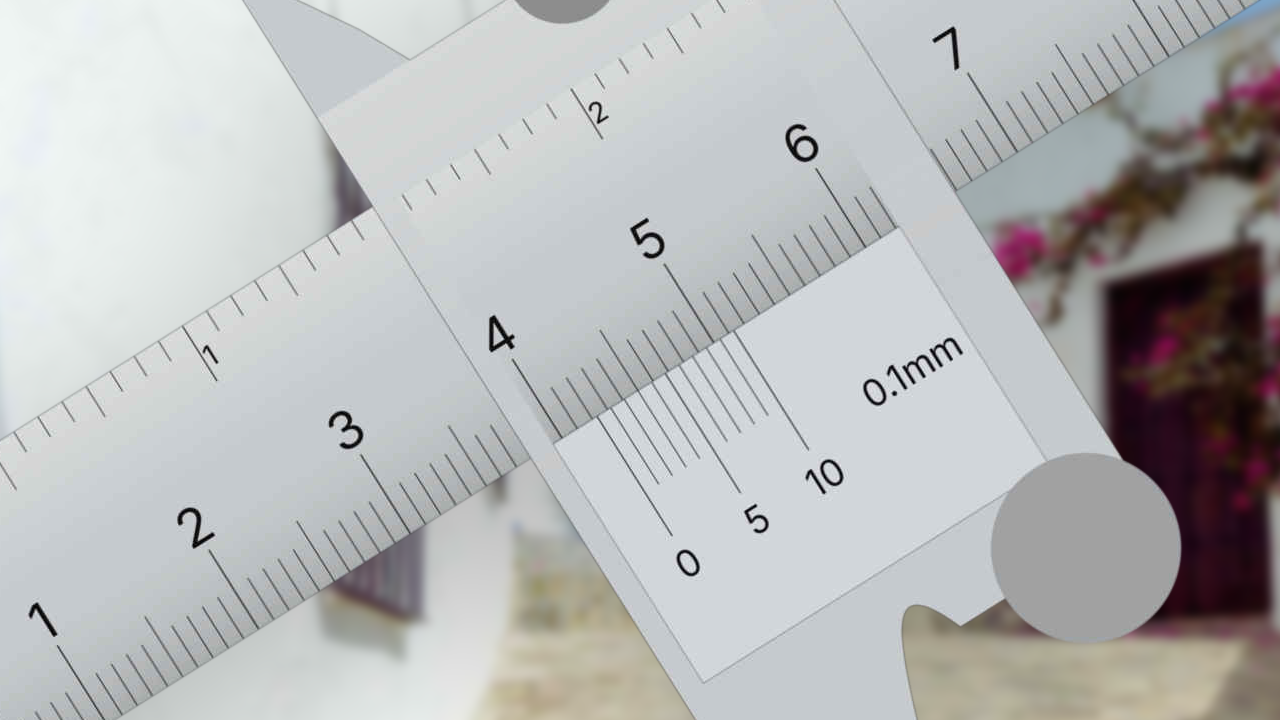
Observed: 42.3 mm
